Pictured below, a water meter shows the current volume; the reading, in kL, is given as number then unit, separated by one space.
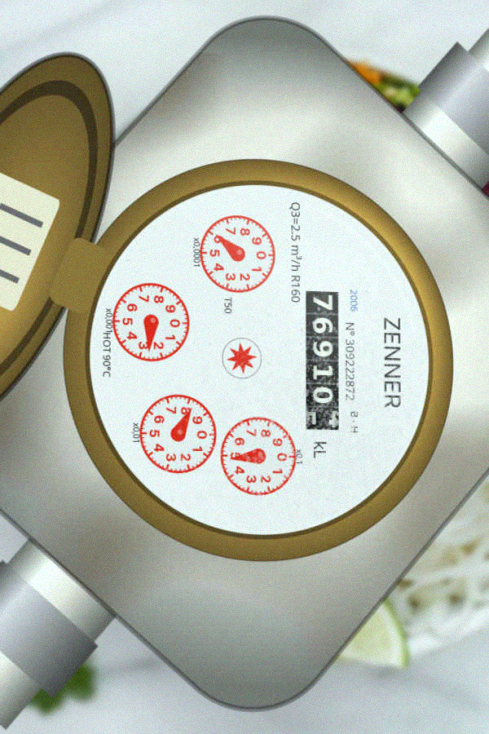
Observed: 769104.4826 kL
